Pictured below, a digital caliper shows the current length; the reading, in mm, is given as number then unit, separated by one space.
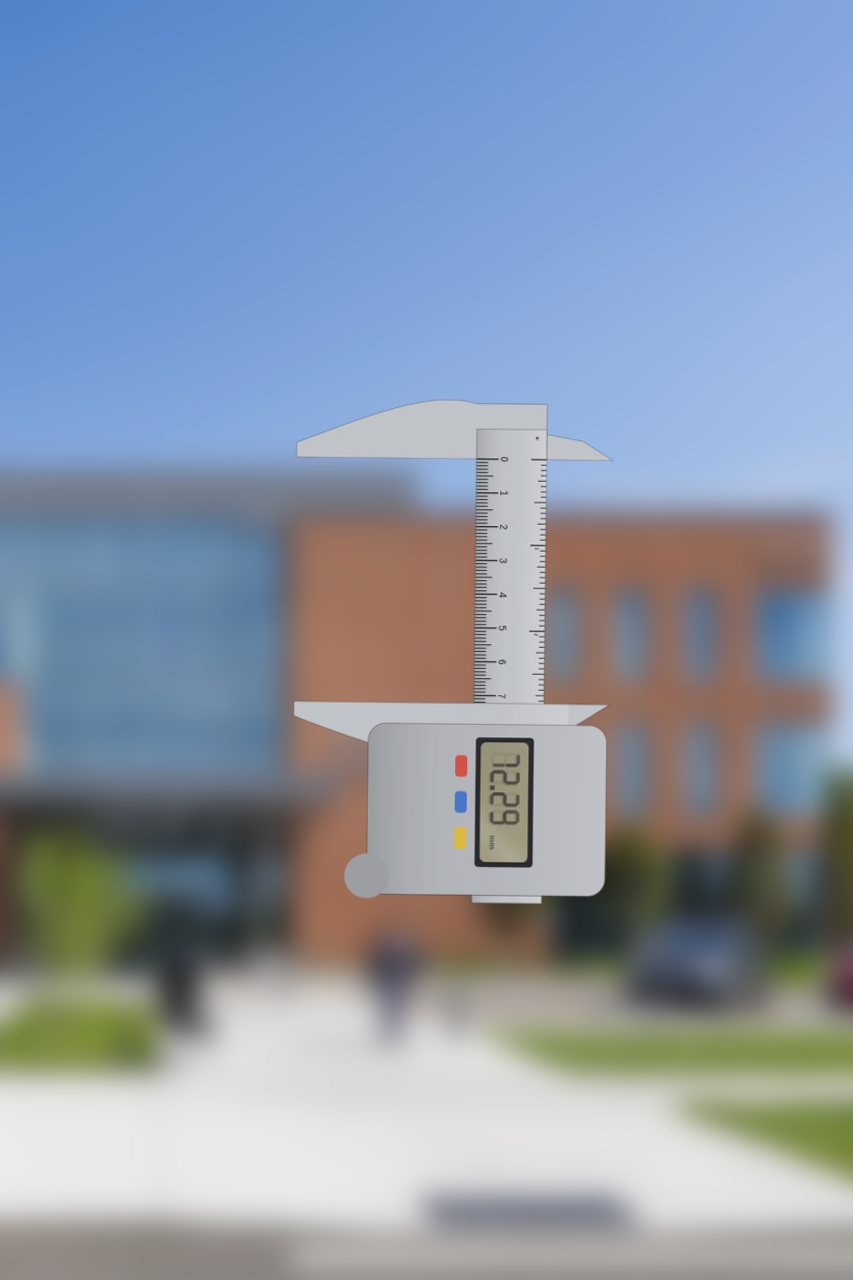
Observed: 72.29 mm
